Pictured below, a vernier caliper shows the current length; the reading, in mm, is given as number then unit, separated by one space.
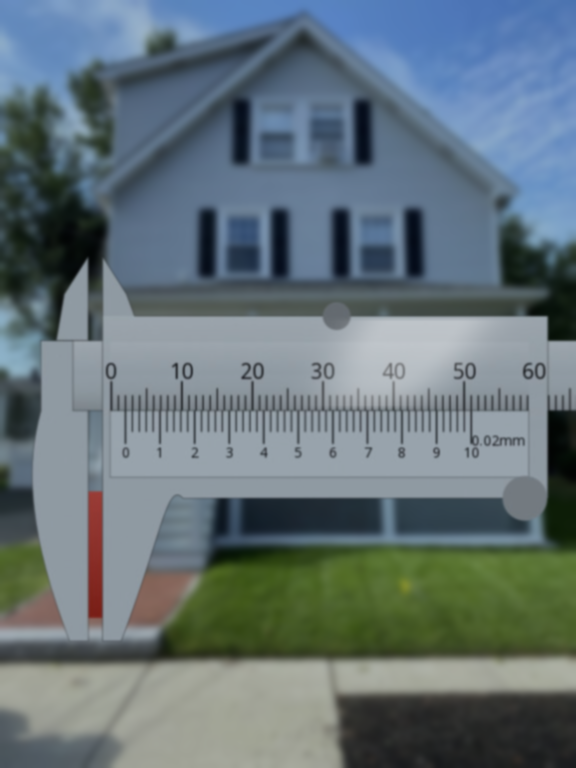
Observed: 2.0 mm
